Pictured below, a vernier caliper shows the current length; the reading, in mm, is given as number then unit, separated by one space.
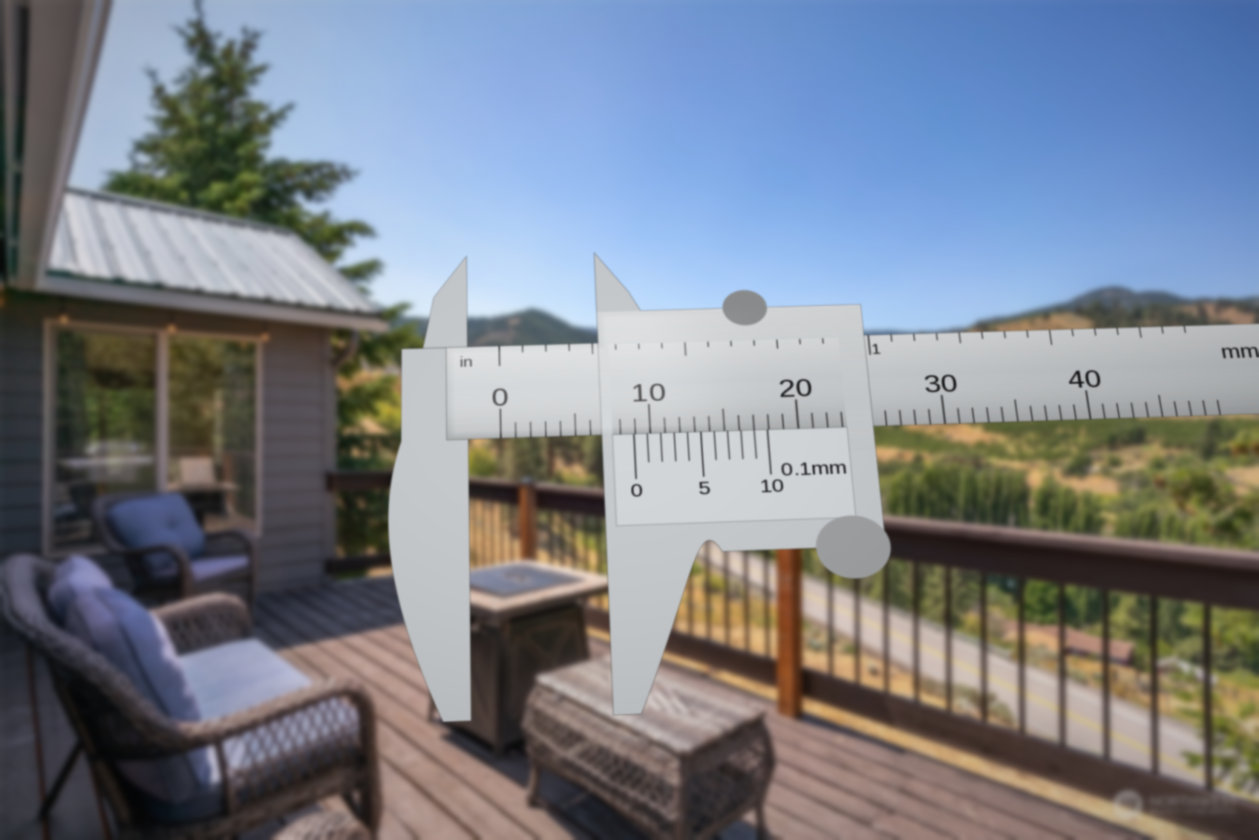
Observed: 8.9 mm
